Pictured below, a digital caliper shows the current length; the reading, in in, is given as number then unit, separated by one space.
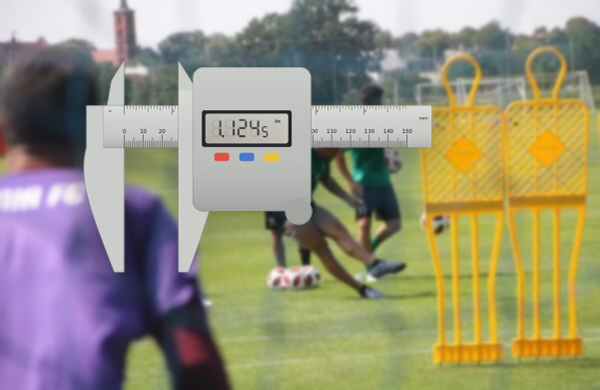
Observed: 1.1245 in
